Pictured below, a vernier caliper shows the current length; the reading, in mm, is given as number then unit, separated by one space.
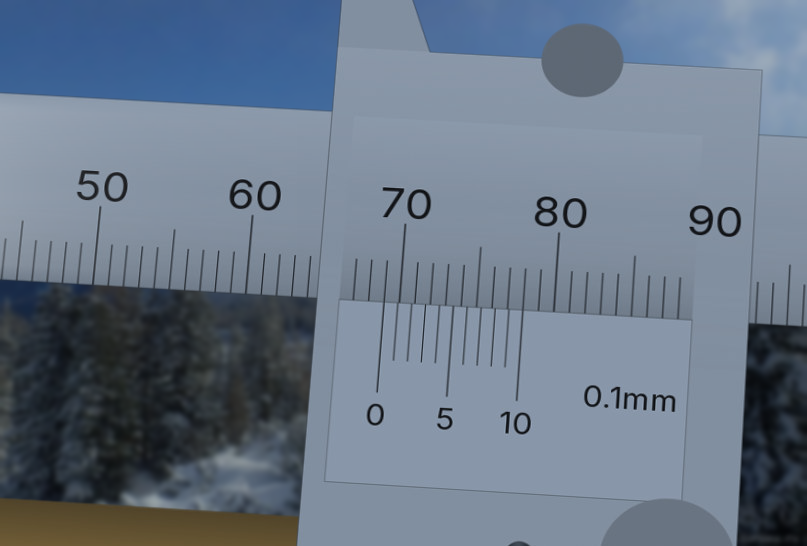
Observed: 69.0 mm
